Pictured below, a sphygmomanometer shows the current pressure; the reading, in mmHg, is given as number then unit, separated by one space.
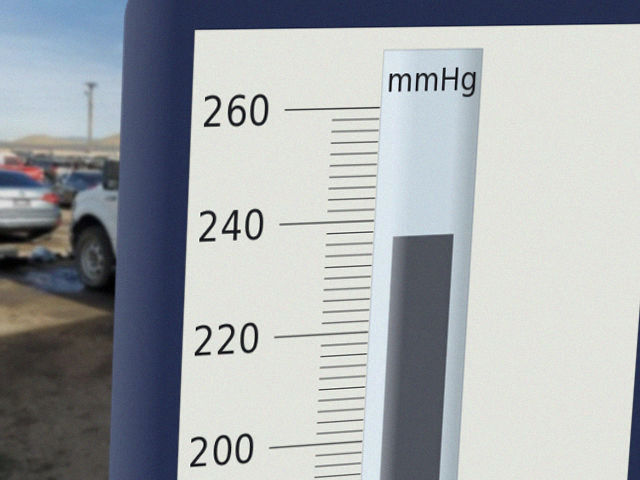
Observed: 237 mmHg
